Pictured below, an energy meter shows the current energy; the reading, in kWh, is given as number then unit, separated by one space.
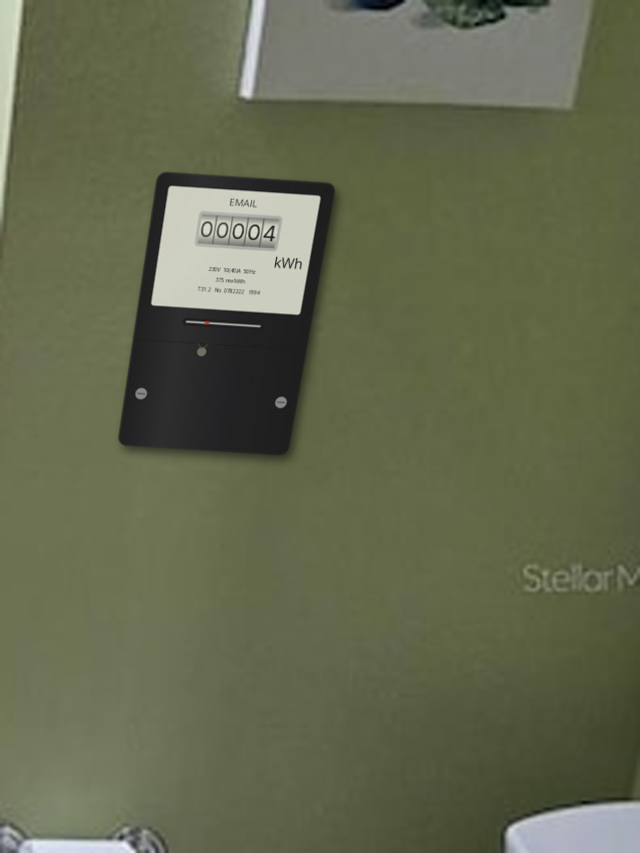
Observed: 4 kWh
